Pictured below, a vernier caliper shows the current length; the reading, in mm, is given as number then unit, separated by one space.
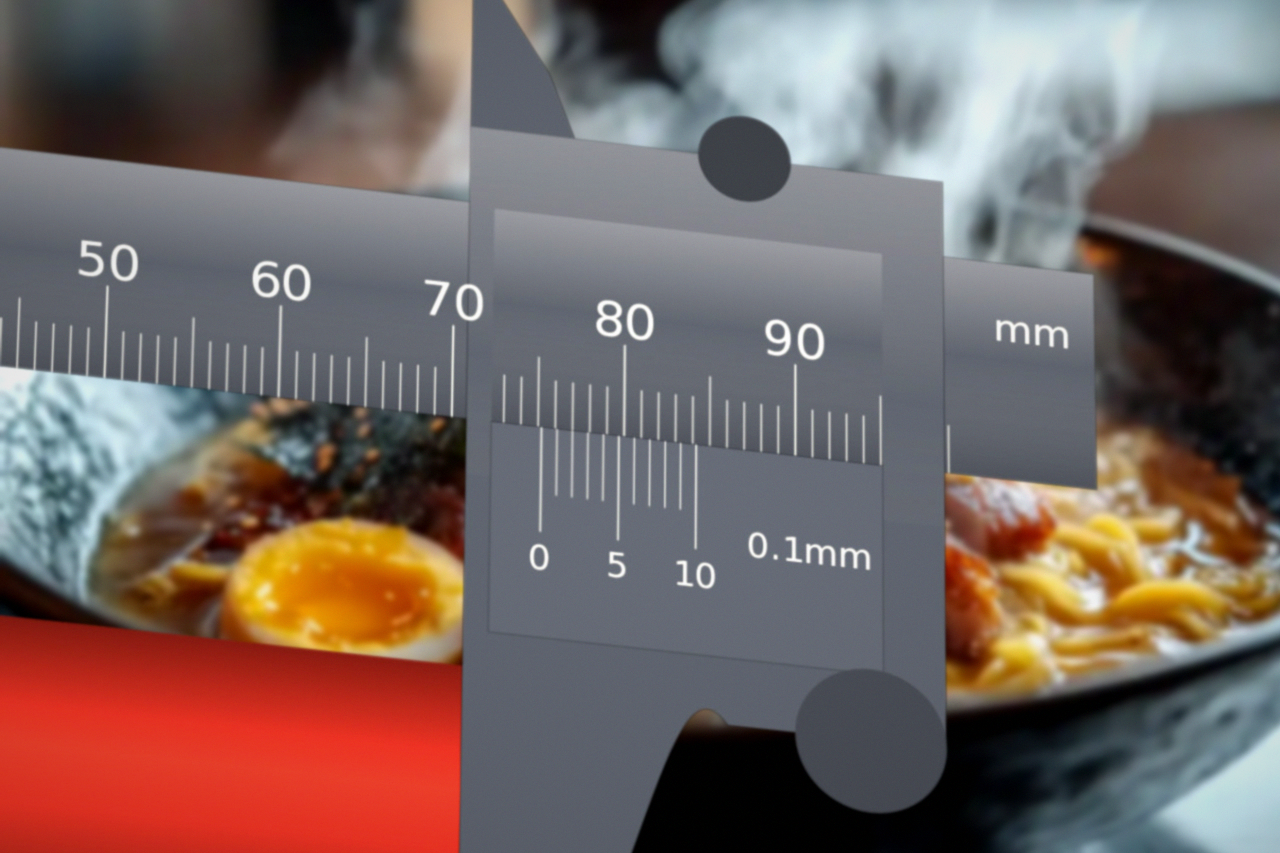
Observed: 75.2 mm
